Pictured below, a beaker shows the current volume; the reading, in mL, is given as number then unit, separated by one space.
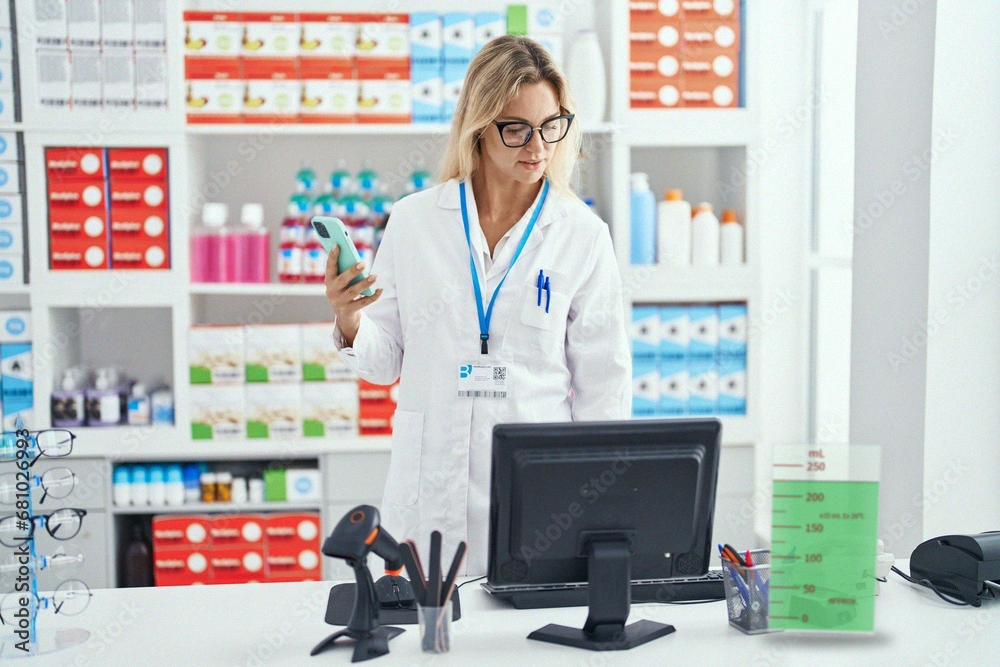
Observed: 225 mL
